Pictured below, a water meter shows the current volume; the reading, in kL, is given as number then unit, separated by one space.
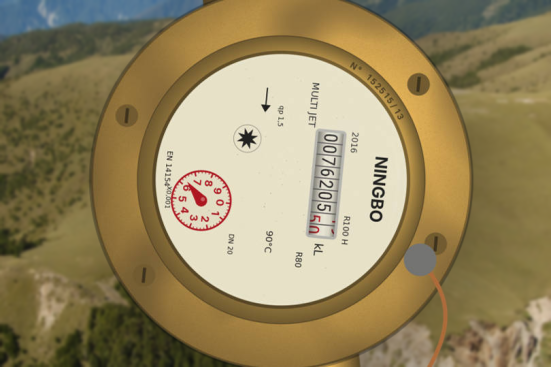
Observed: 76205.496 kL
